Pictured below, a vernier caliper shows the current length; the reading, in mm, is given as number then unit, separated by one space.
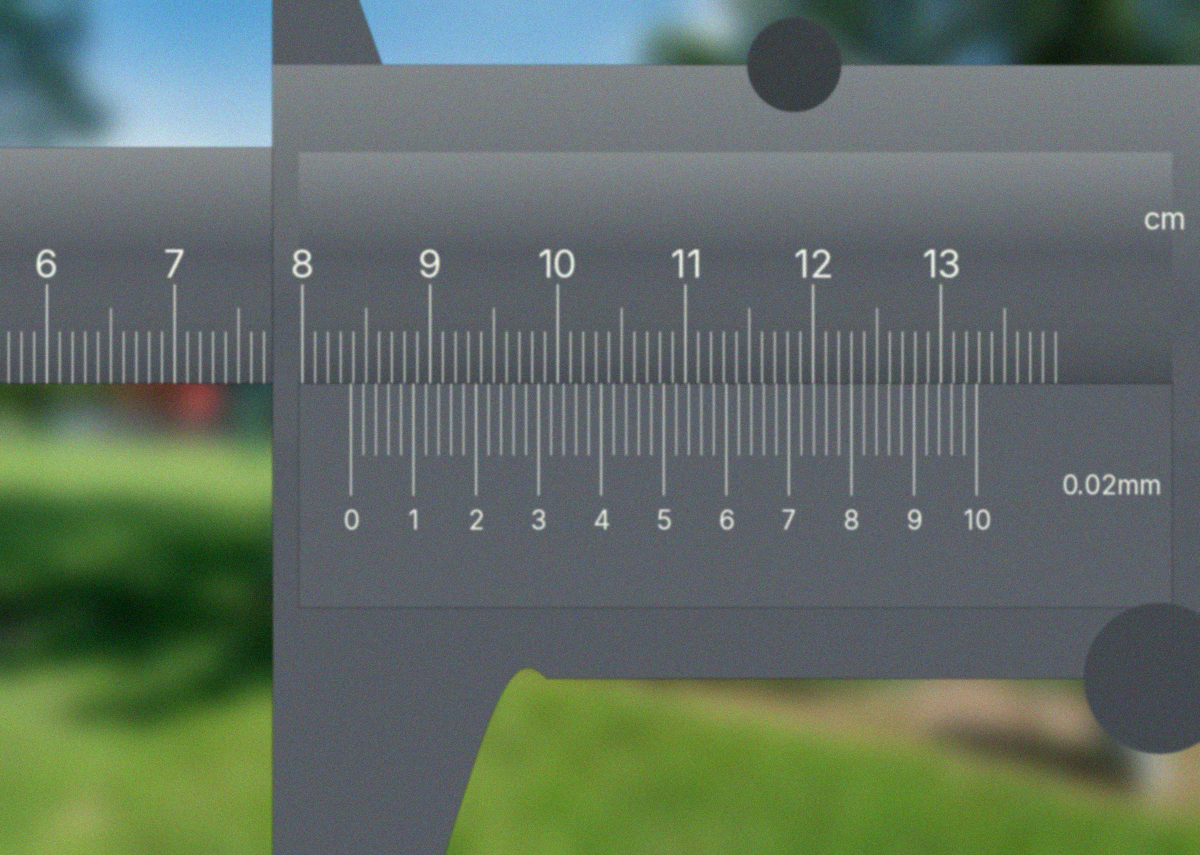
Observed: 83.8 mm
